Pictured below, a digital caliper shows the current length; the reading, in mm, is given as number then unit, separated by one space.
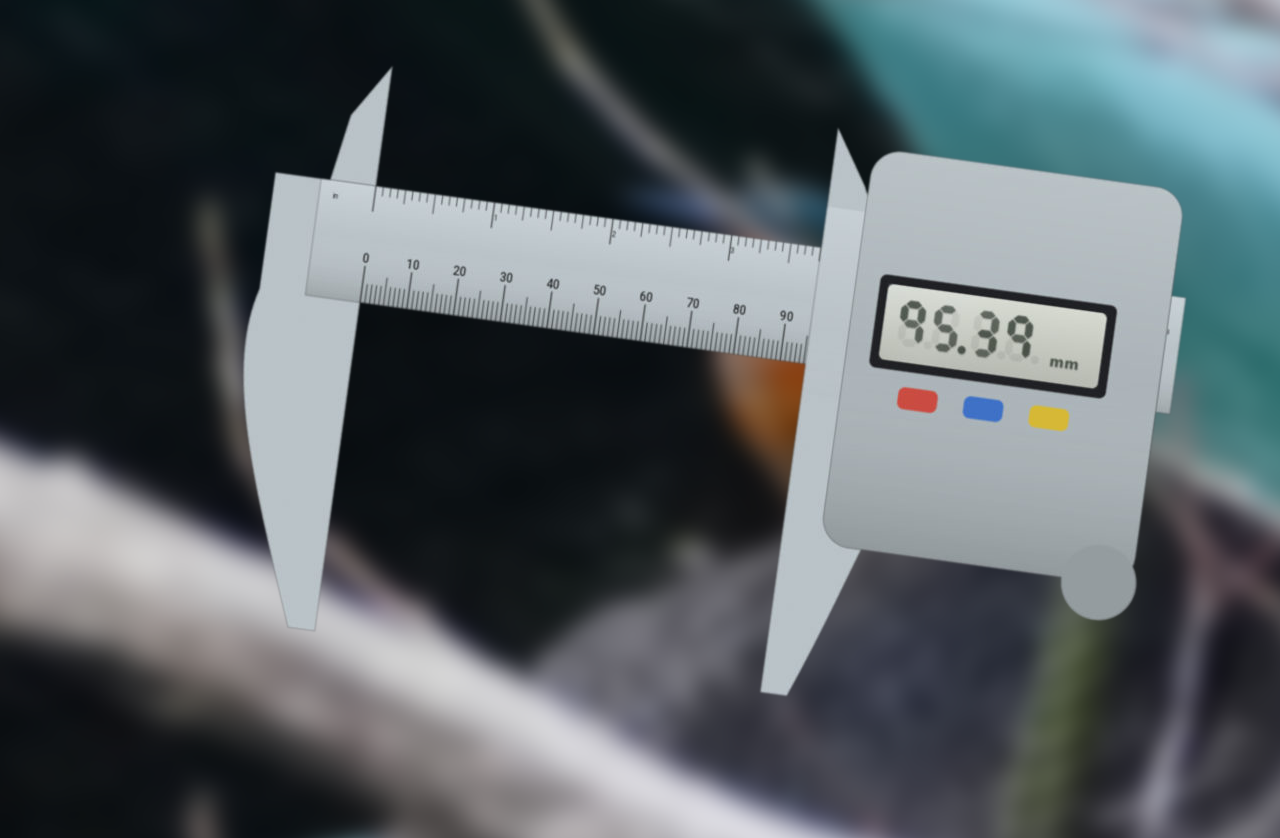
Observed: 95.39 mm
